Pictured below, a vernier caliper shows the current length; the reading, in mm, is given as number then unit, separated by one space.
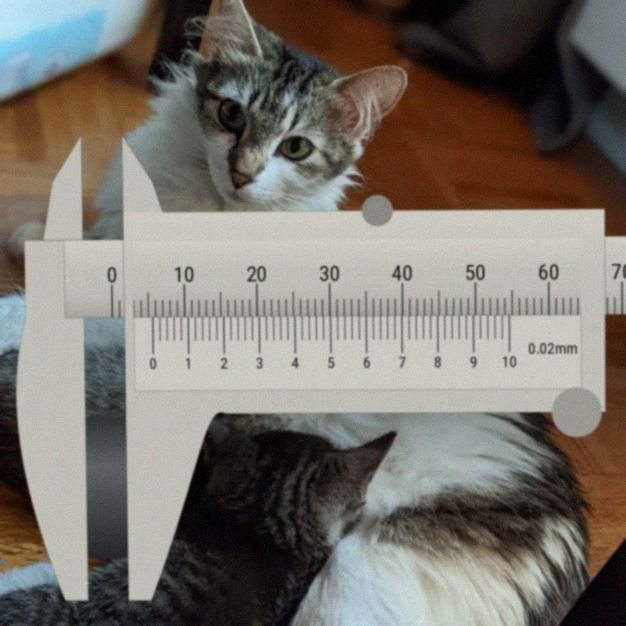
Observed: 5.6 mm
